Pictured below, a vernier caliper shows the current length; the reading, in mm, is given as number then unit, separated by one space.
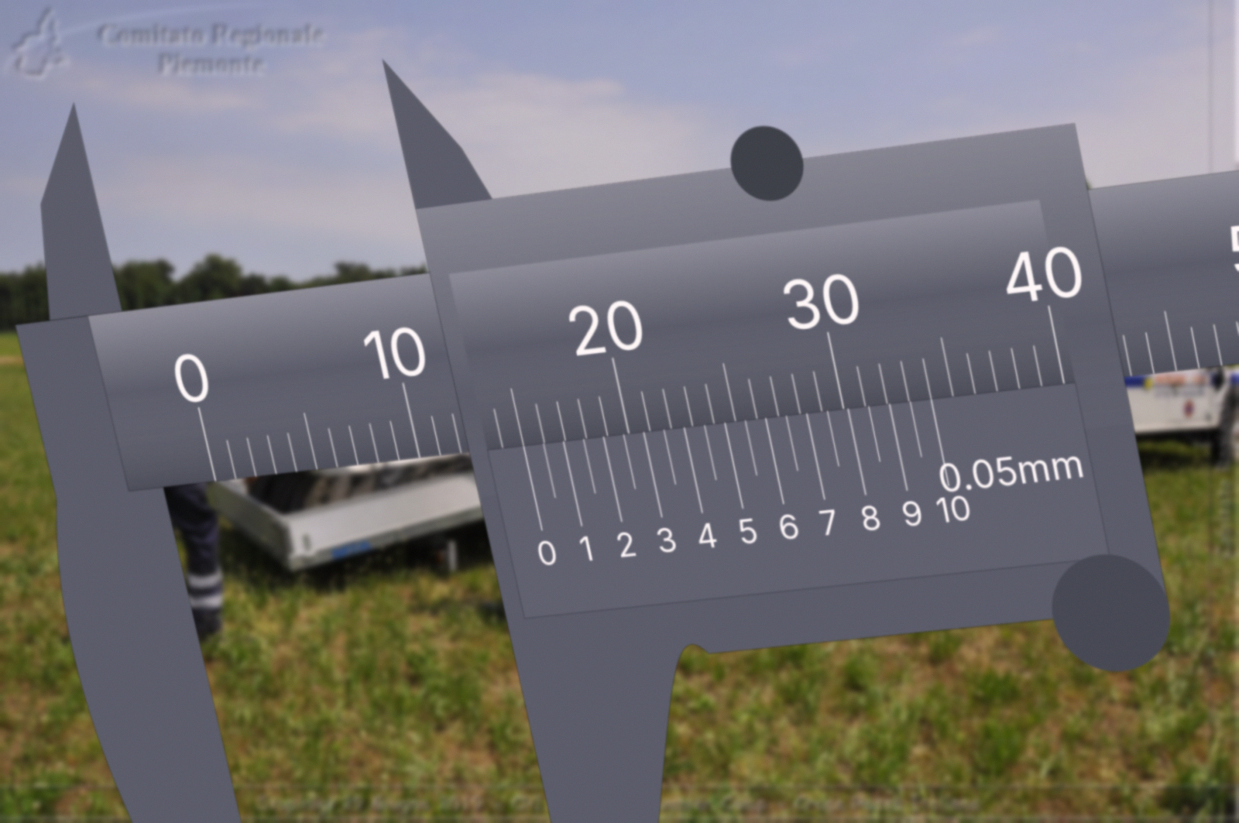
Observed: 15.0 mm
